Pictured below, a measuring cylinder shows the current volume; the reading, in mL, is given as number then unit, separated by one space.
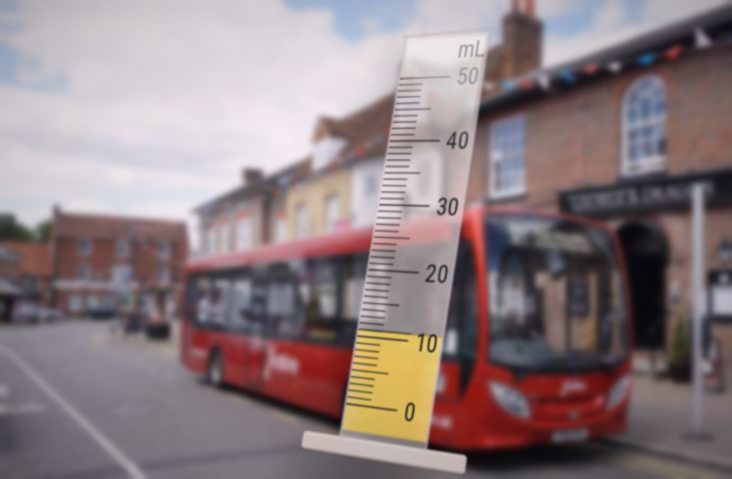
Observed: 11 mL
